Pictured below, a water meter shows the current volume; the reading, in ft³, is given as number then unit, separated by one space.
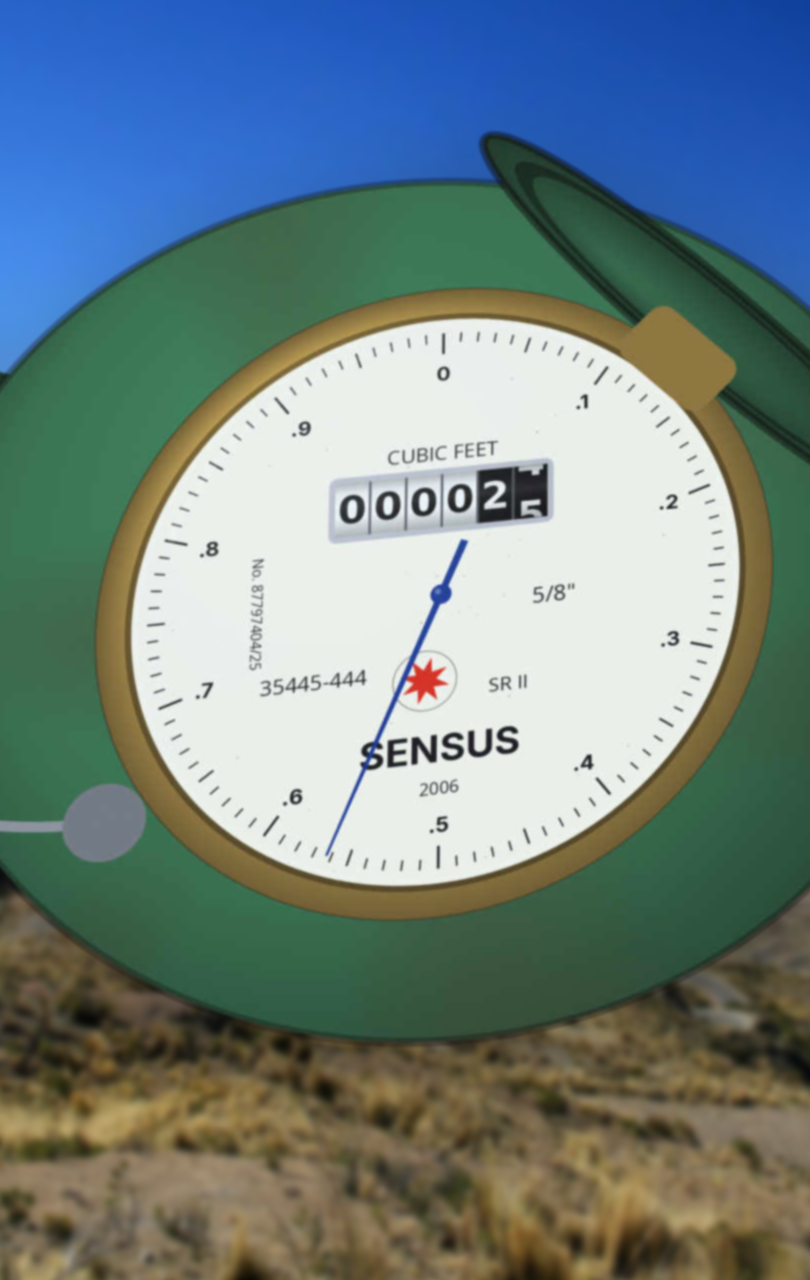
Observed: 24.56 ft³
